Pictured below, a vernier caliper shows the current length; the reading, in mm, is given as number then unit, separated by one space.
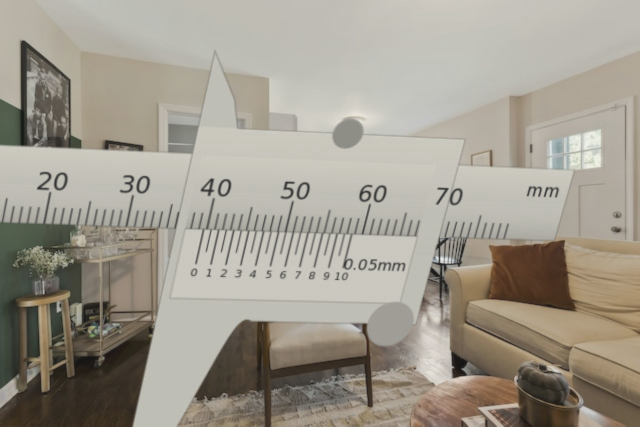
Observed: 39.6 mm
